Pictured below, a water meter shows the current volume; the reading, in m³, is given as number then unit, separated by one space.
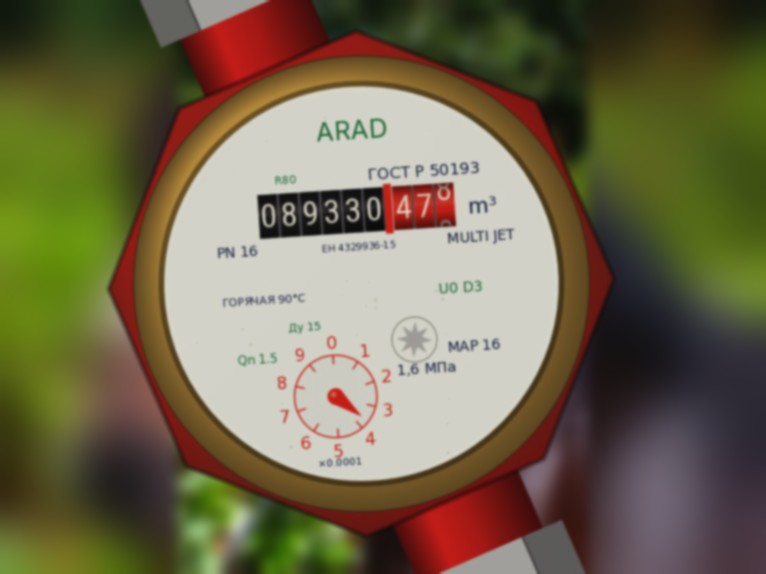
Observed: 89330.4783 m³
